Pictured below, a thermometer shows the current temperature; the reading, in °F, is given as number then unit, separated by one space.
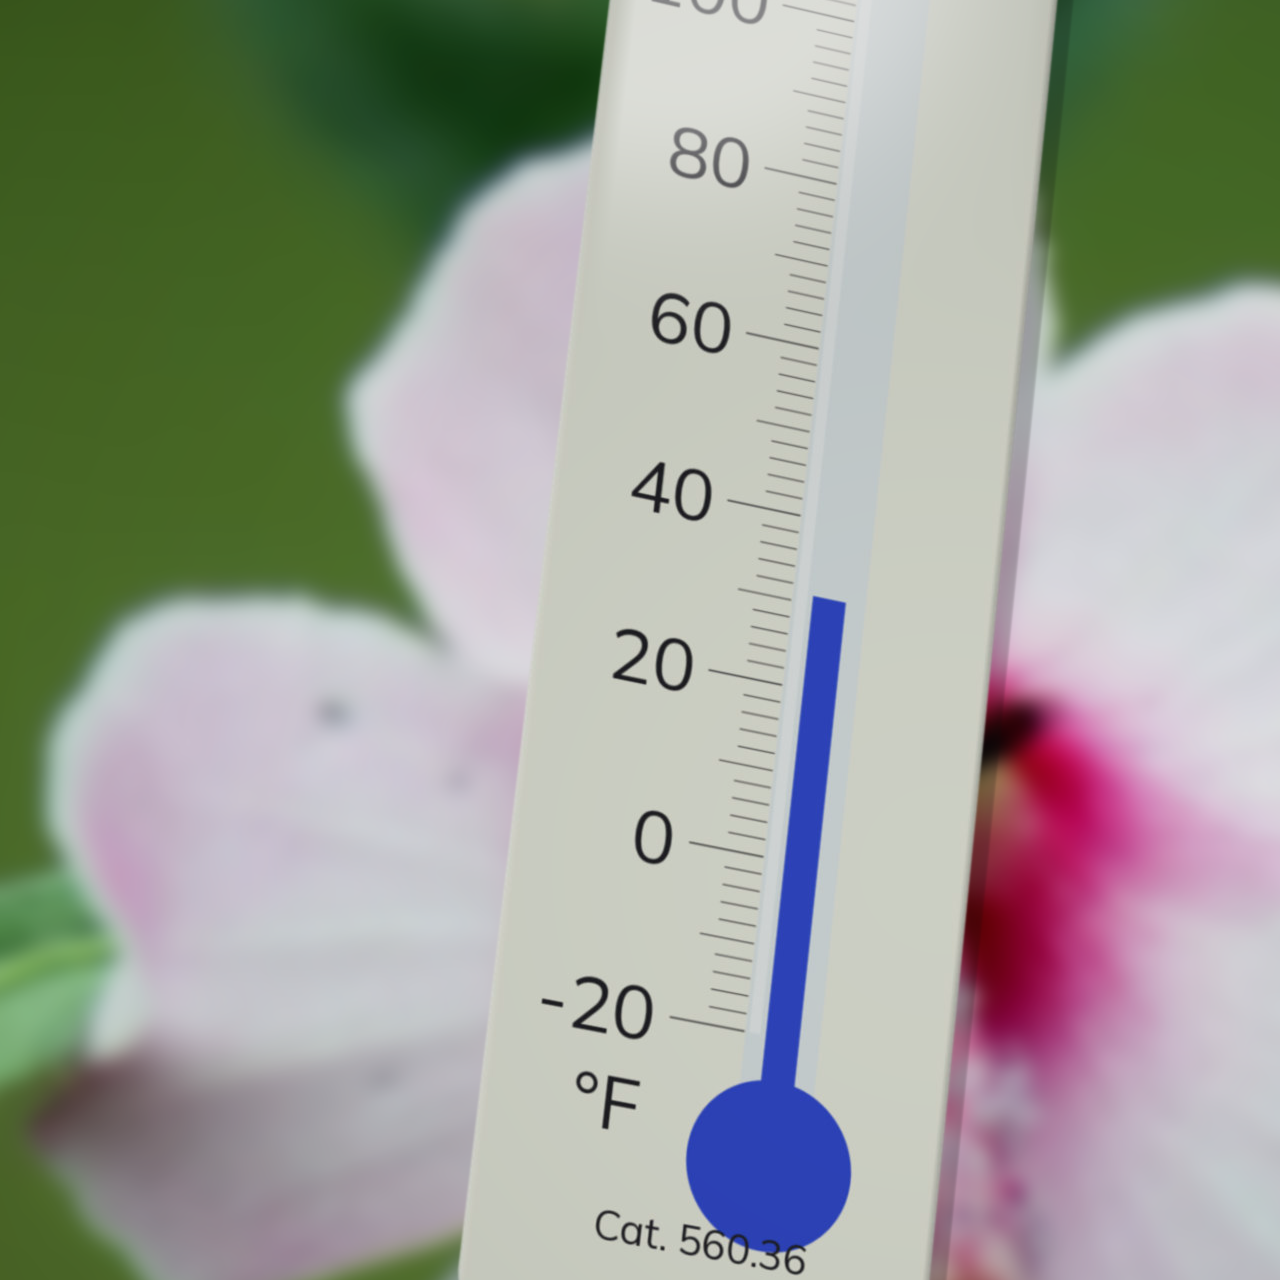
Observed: 31 °F
